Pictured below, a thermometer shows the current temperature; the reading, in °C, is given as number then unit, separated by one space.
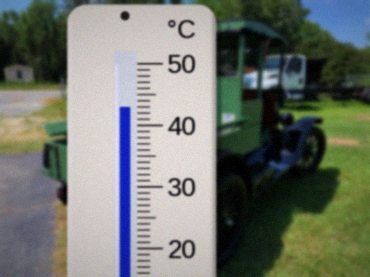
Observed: 43 °C
